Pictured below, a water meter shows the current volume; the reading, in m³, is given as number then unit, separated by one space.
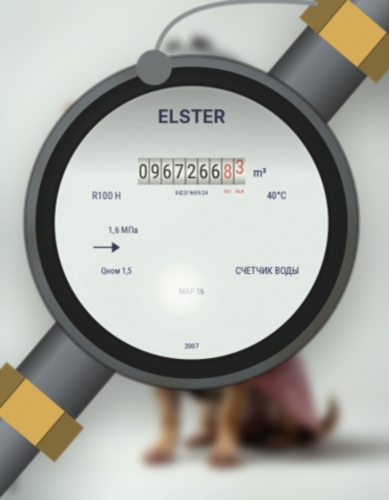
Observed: 967266.83 m³
